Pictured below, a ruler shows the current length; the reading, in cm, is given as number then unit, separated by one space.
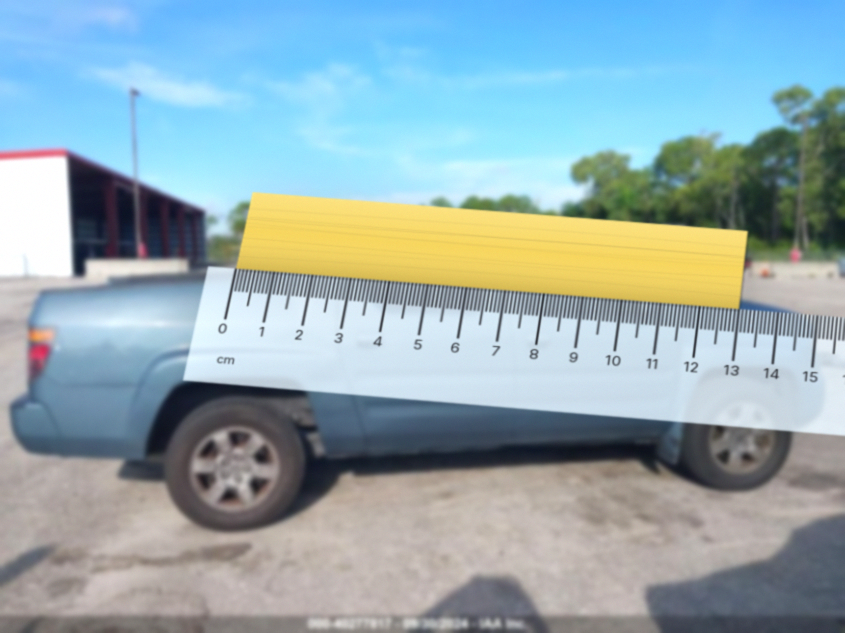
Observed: 13 cm
